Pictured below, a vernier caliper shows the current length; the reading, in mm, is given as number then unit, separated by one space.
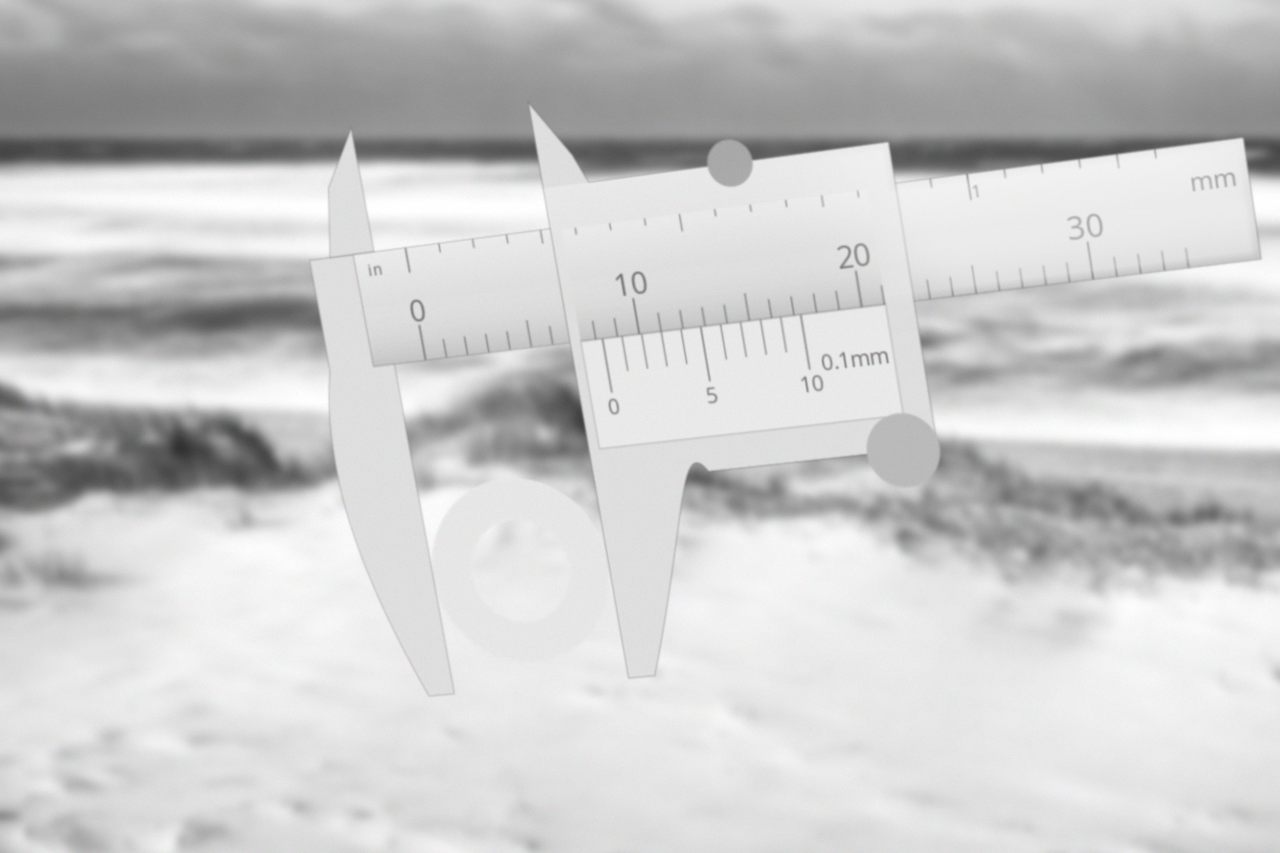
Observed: 8.3 mm
